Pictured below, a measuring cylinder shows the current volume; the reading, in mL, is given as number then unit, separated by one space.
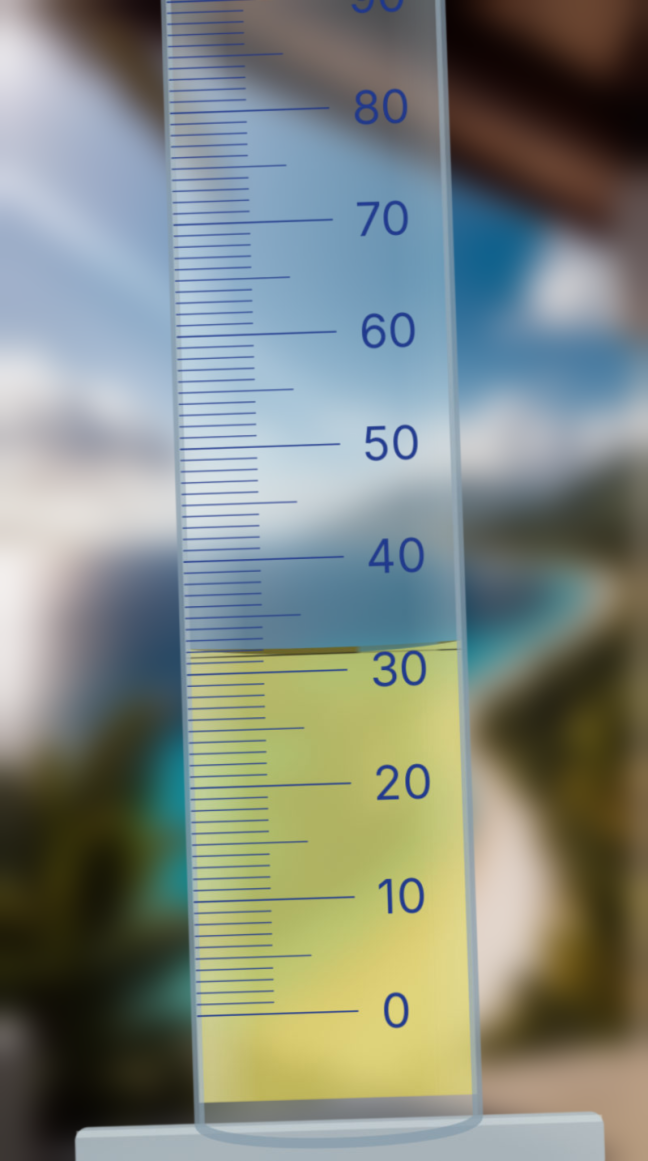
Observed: 31.5 mL
